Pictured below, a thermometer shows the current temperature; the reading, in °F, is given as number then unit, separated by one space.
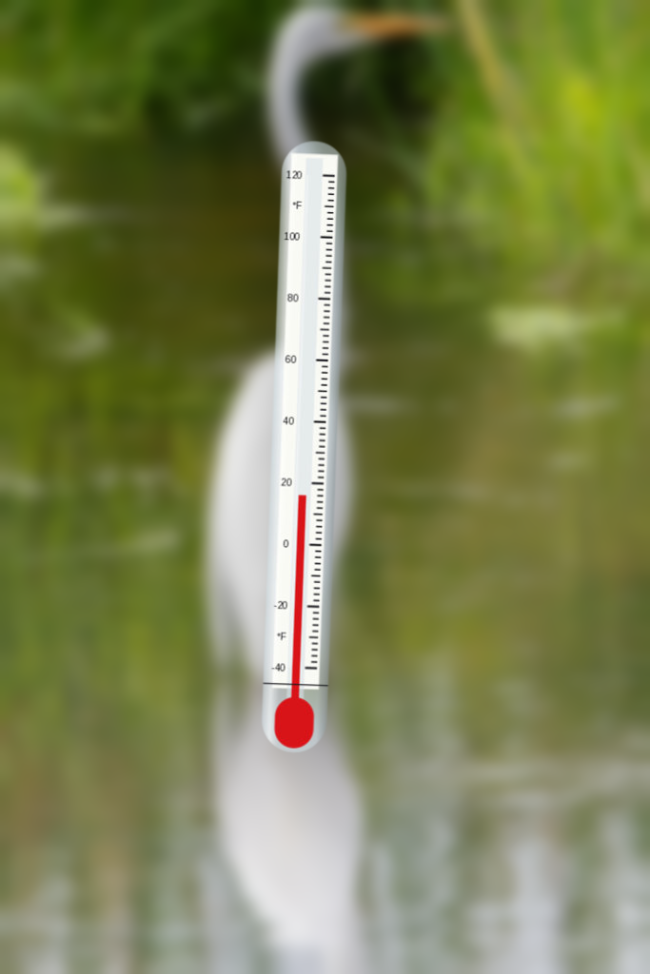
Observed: 16 °F
